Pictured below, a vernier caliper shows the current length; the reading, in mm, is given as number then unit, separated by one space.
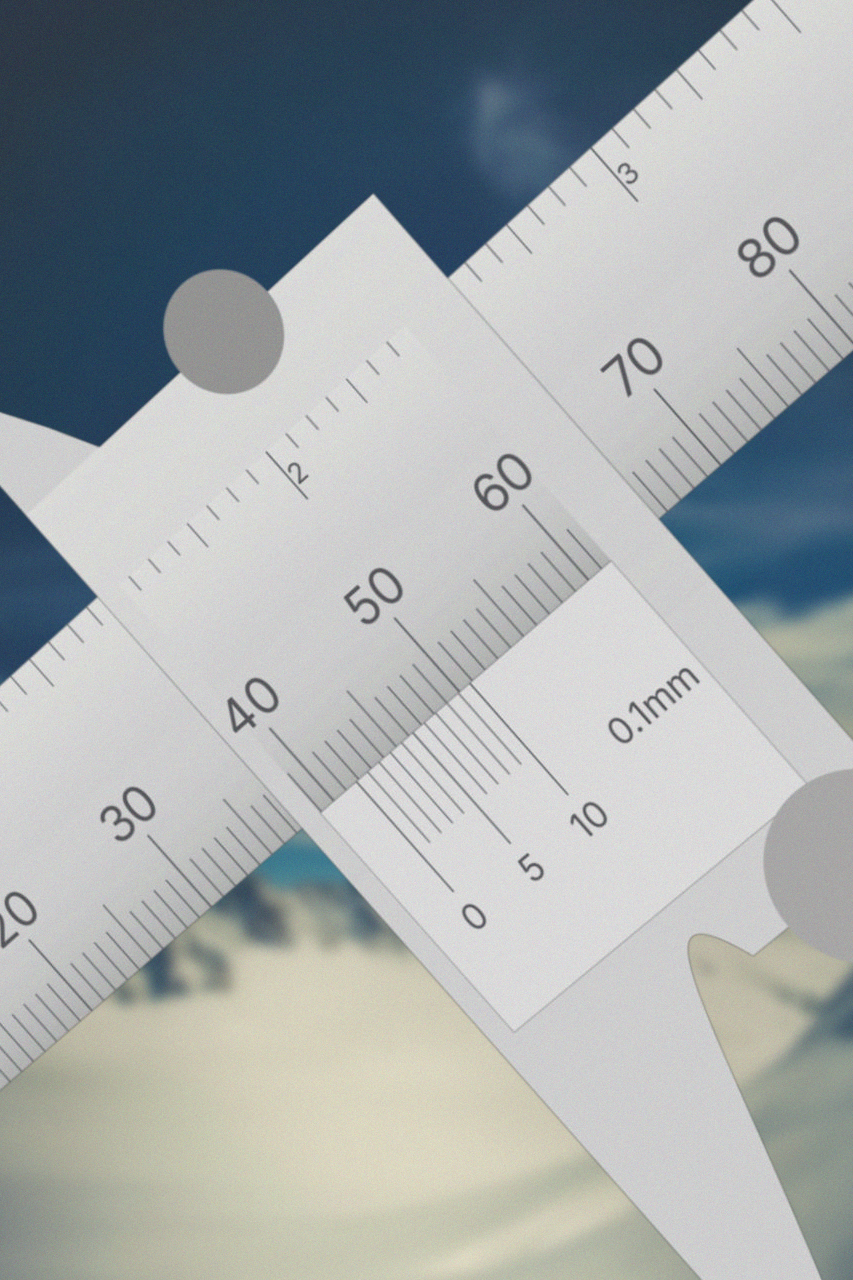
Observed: 41.8 mm
